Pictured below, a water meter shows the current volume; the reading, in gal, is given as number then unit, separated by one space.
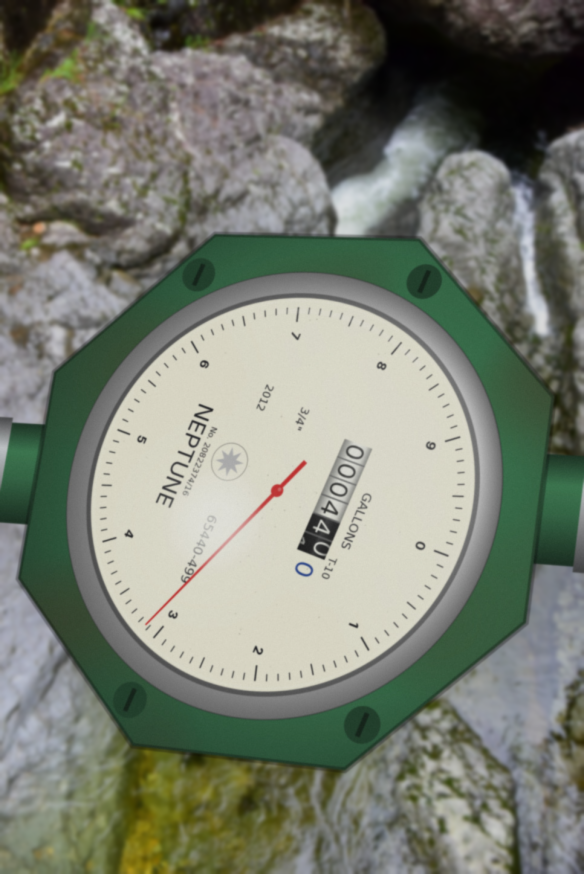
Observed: 4403.1 gal
